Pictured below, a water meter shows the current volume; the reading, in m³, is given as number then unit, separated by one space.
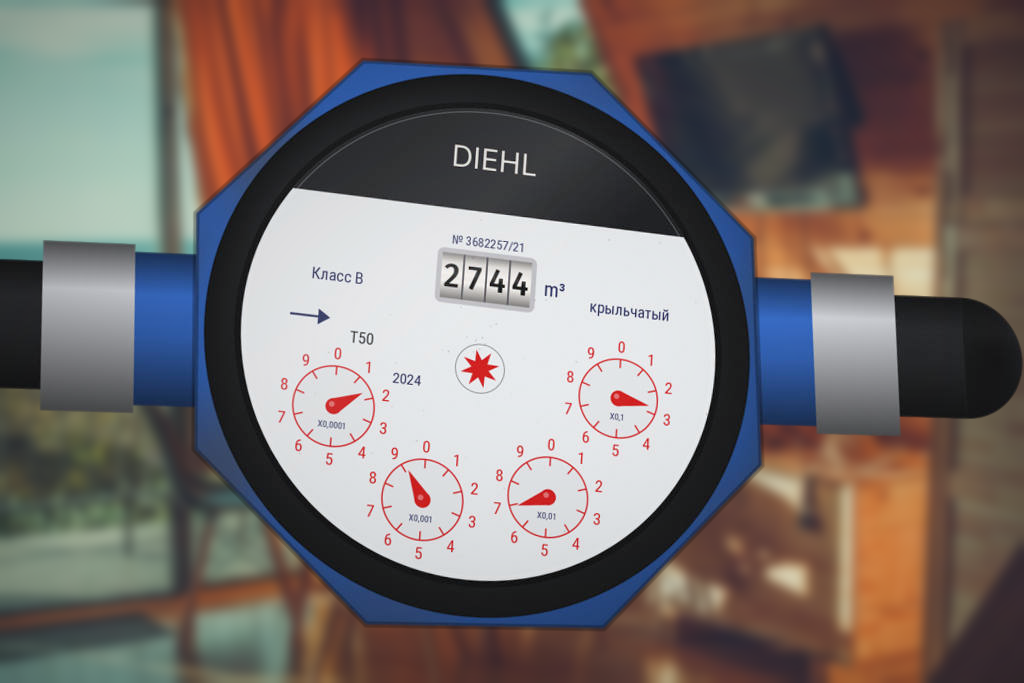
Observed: 2744.2691 m³
